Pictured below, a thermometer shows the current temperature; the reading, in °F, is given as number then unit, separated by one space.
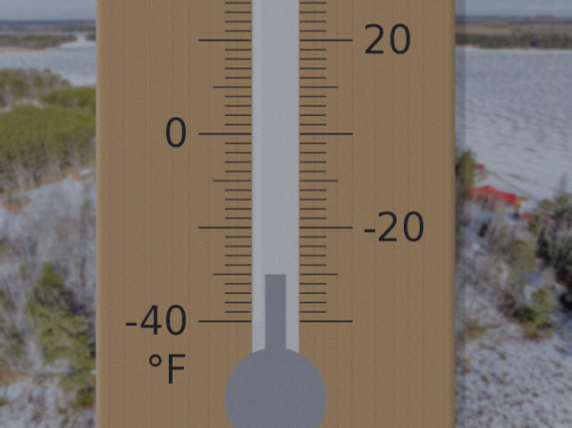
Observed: -30 °F
